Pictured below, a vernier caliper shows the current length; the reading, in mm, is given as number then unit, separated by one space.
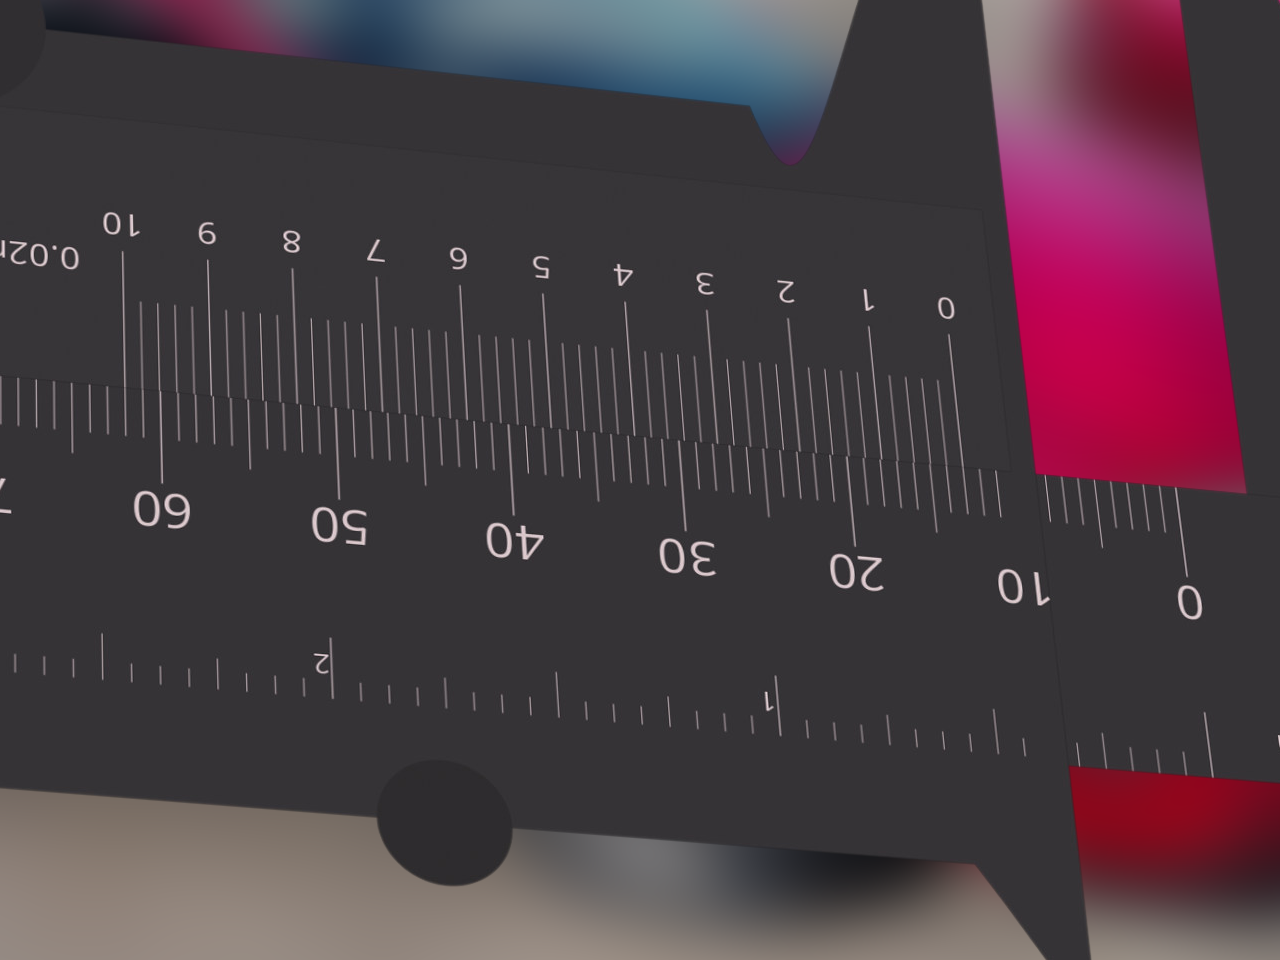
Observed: 13.0 mm
